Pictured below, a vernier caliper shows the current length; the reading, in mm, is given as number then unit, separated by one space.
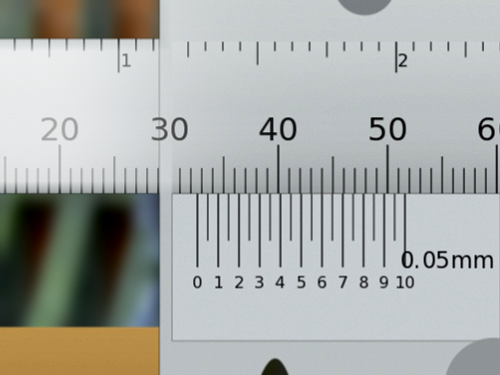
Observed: 32.6 mm
